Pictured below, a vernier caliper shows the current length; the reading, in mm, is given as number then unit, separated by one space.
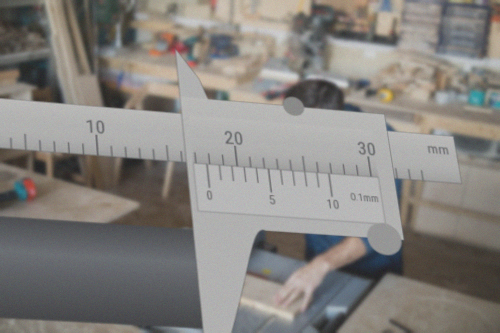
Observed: 17.8 mm
